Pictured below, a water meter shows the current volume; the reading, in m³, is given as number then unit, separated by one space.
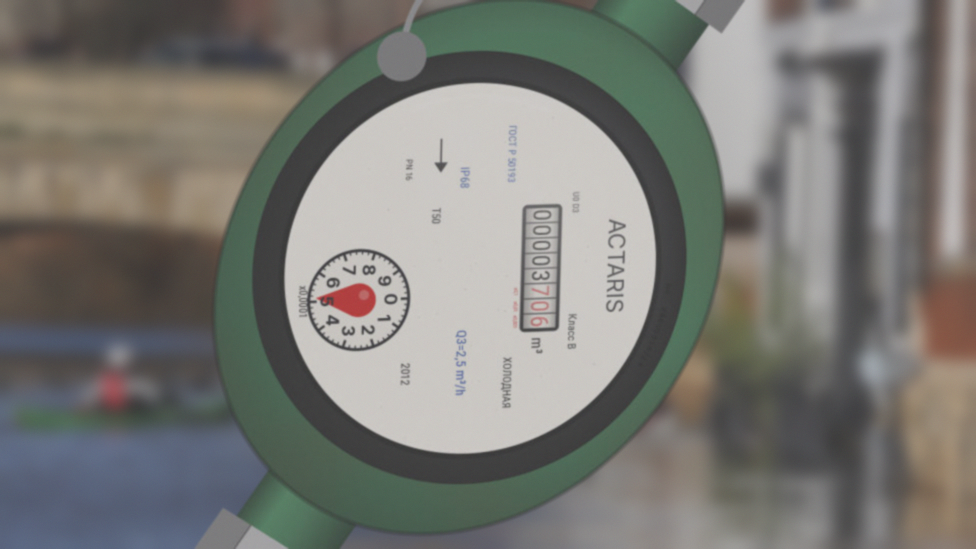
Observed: 3.7065 m³
